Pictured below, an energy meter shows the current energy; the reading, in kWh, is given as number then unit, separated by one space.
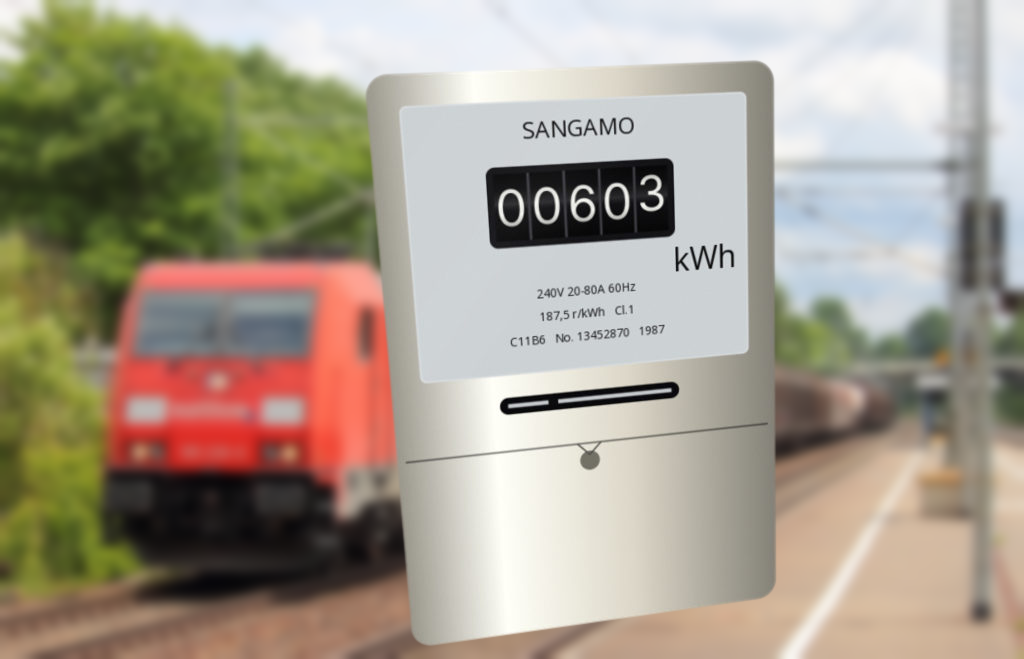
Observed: 603 kWh
